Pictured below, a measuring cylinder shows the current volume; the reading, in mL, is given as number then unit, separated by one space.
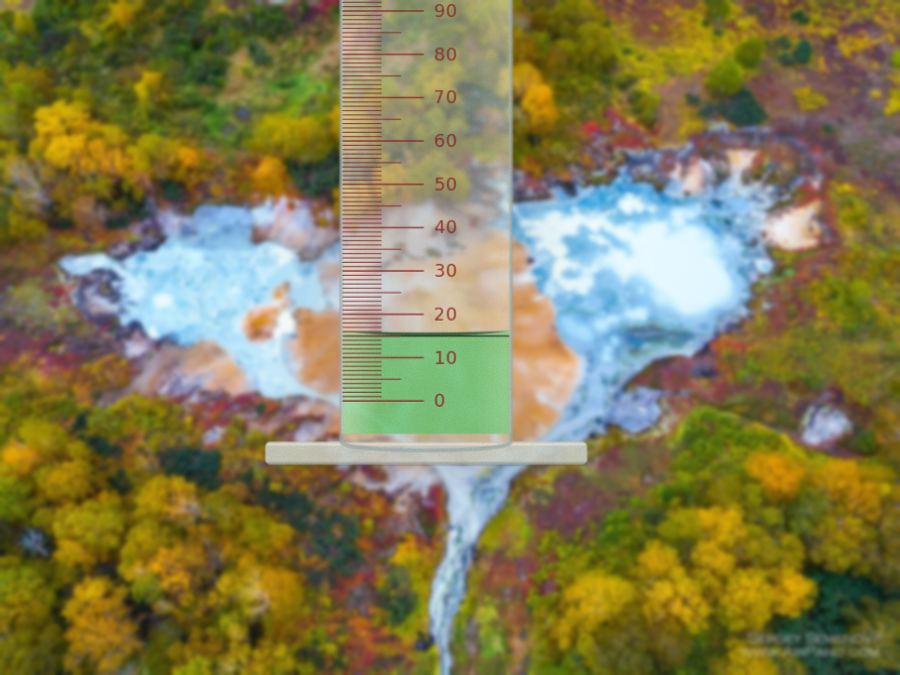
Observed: 15 mL
